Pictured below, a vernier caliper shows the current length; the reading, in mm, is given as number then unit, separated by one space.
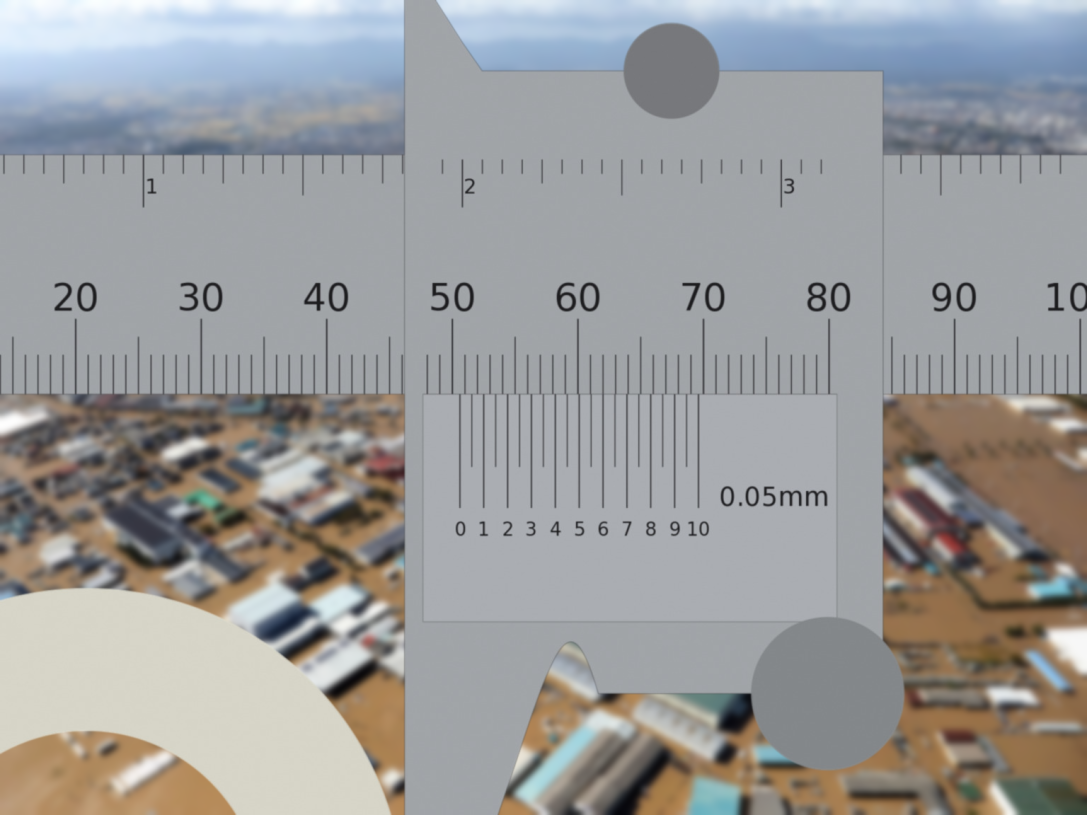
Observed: 50.6 mm
